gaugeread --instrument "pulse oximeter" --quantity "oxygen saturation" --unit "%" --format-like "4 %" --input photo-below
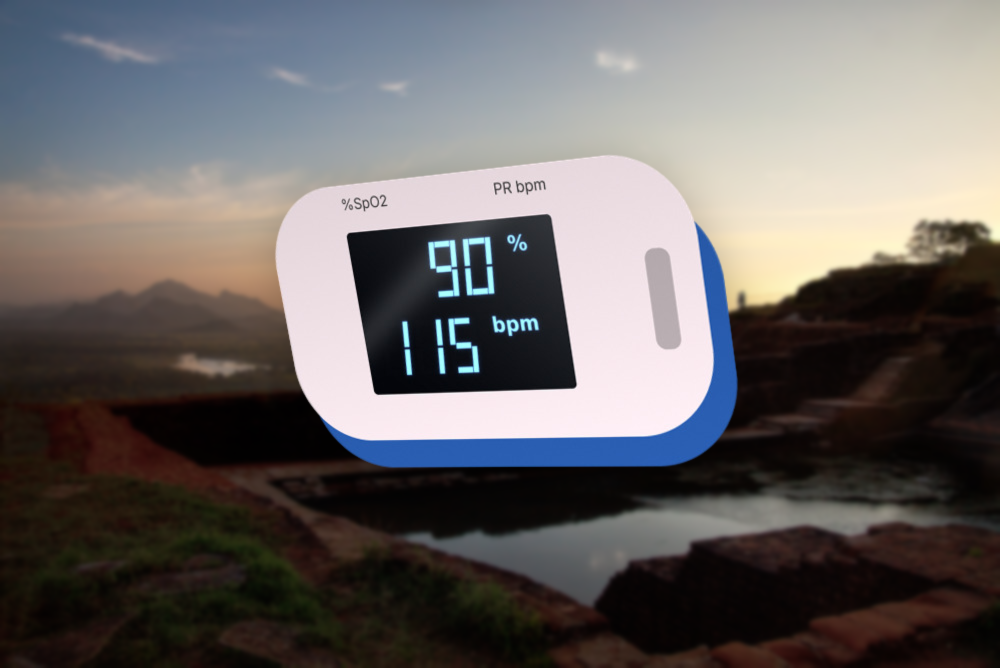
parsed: 90 %
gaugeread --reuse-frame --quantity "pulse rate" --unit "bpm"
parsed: 115 bpm
